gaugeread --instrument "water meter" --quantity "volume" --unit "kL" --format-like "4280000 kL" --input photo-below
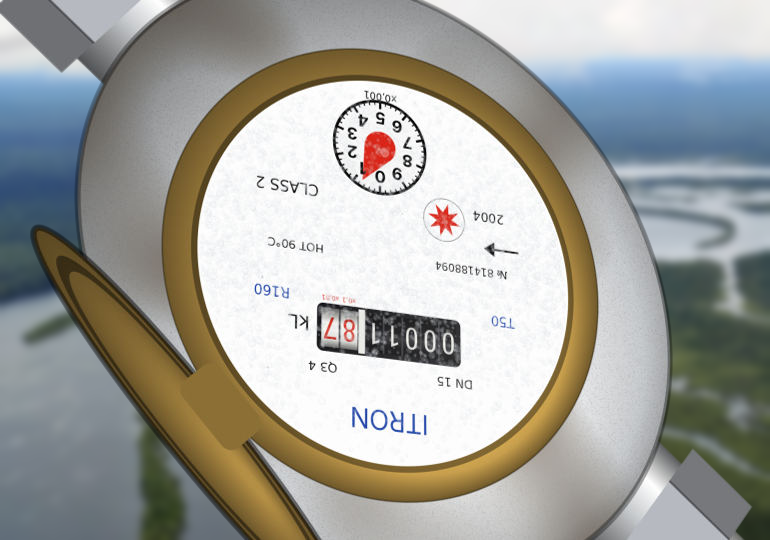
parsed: 11.870 kL
